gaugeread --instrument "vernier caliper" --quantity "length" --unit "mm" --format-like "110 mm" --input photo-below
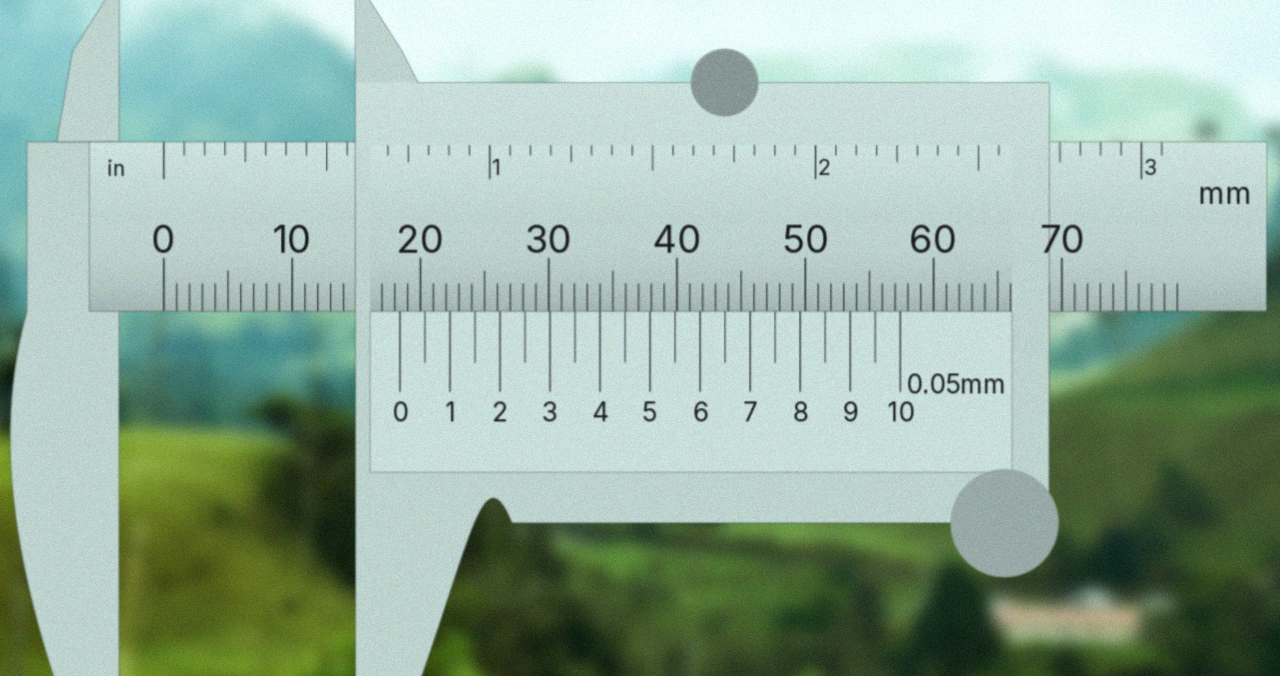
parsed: 18.4 mm
